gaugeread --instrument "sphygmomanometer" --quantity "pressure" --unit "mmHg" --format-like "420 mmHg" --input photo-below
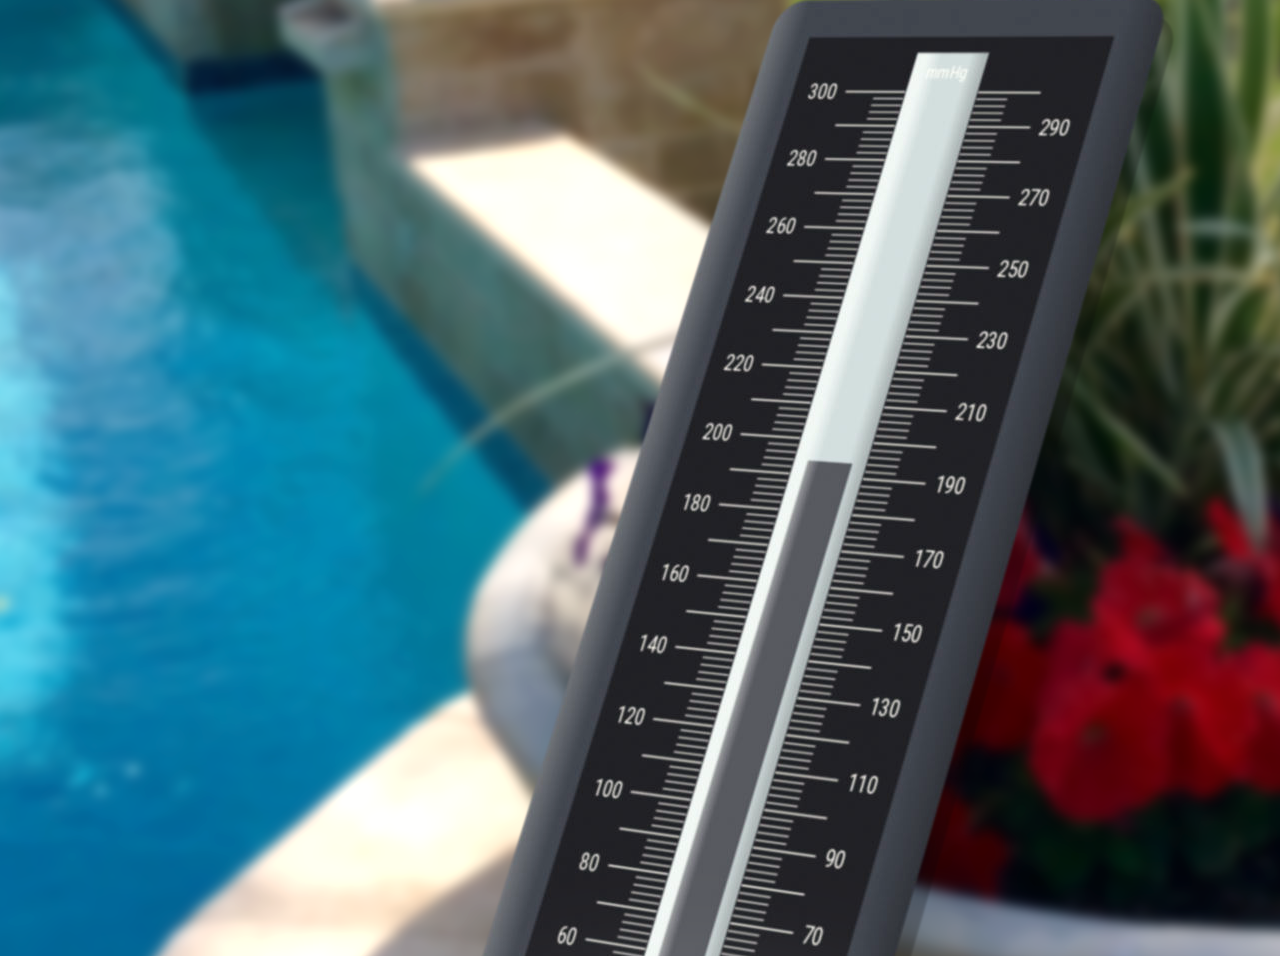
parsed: 194 mmHg
